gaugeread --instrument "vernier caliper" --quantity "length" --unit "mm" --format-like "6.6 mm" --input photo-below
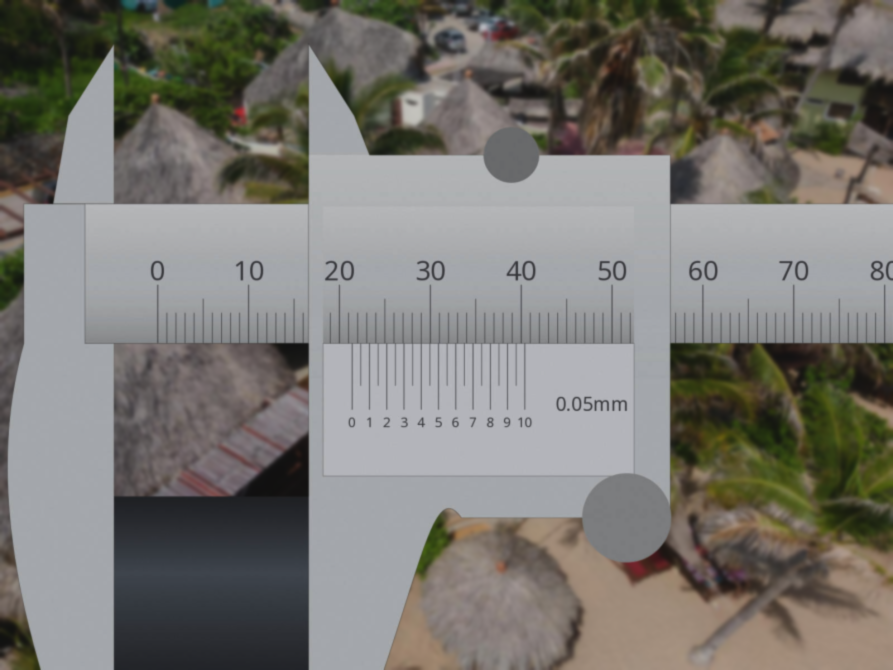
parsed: 21.4 mm
